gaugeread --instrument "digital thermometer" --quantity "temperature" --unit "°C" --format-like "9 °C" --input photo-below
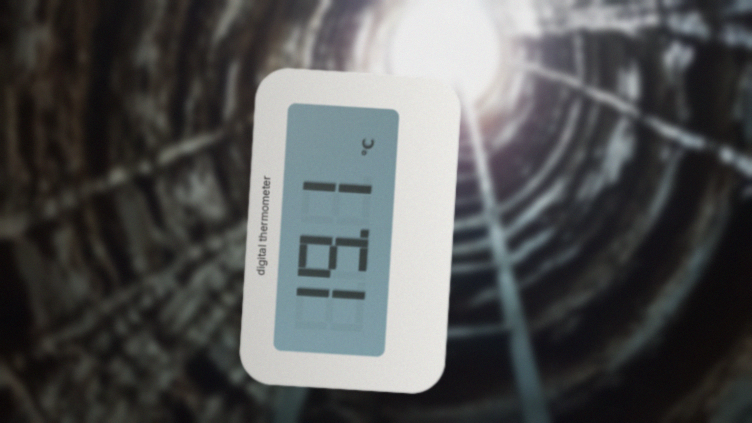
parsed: 19.1 °C
